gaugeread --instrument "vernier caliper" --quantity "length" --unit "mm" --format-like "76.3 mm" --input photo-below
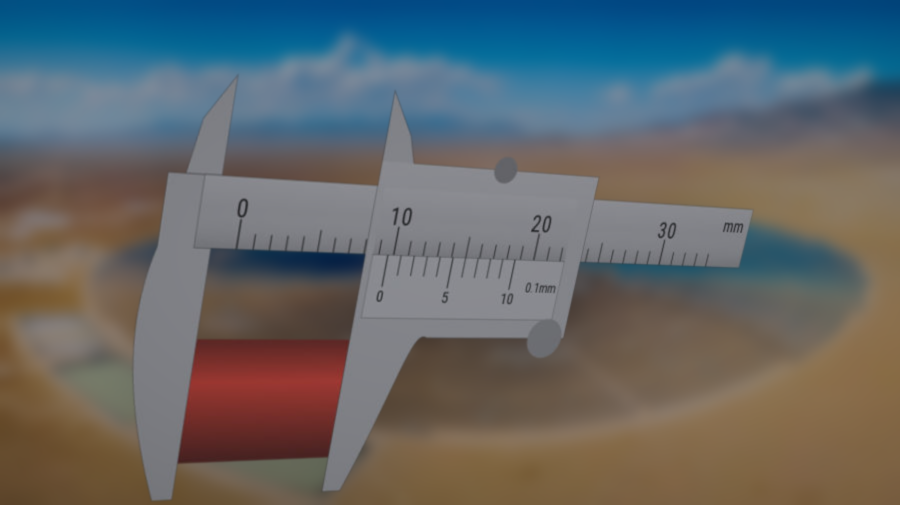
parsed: 9.6 mm
